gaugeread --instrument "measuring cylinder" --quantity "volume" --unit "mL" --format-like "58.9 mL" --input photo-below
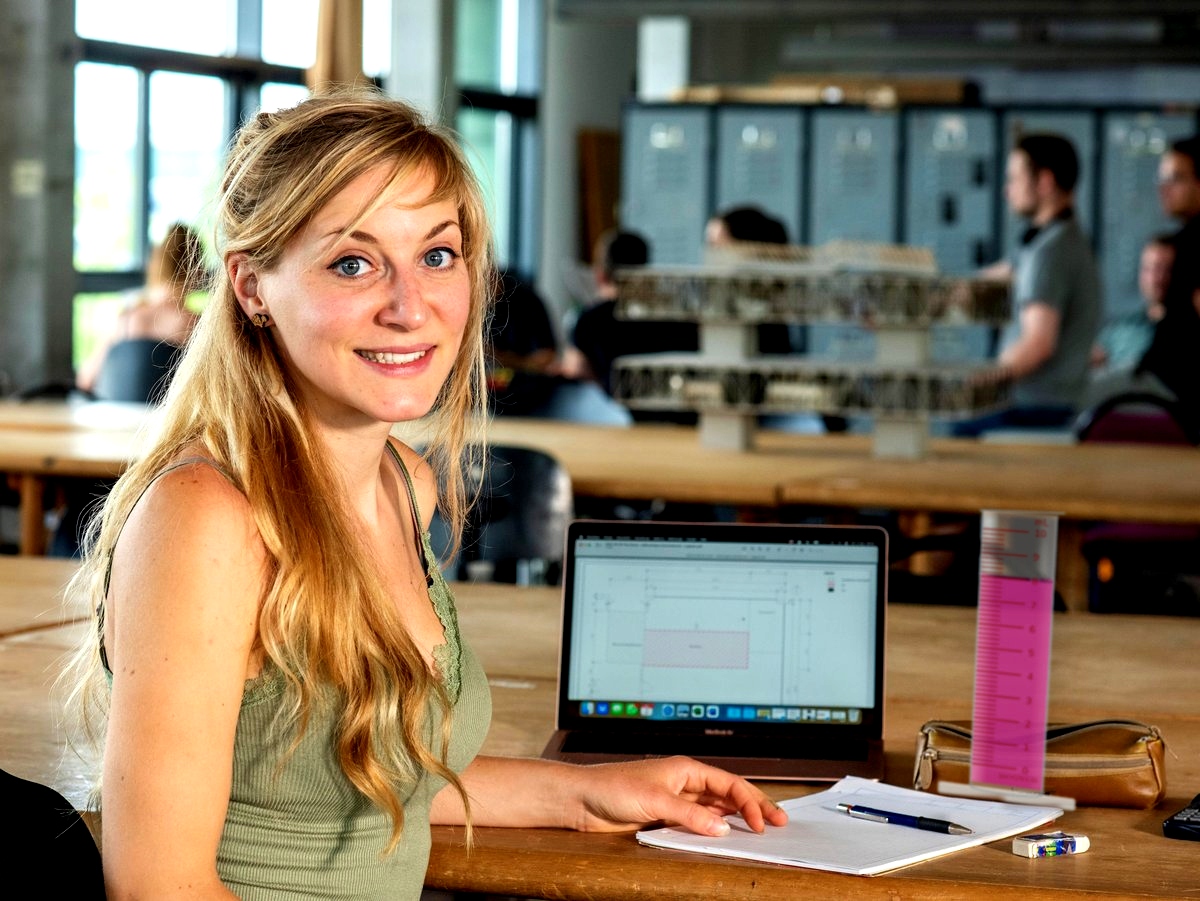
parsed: 8 mL
